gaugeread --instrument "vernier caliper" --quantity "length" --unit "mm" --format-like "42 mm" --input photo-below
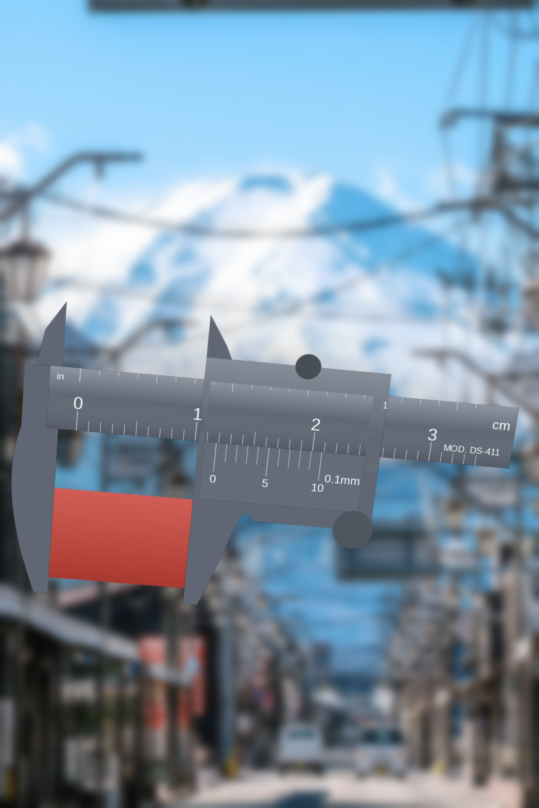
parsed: 11.8 mm
